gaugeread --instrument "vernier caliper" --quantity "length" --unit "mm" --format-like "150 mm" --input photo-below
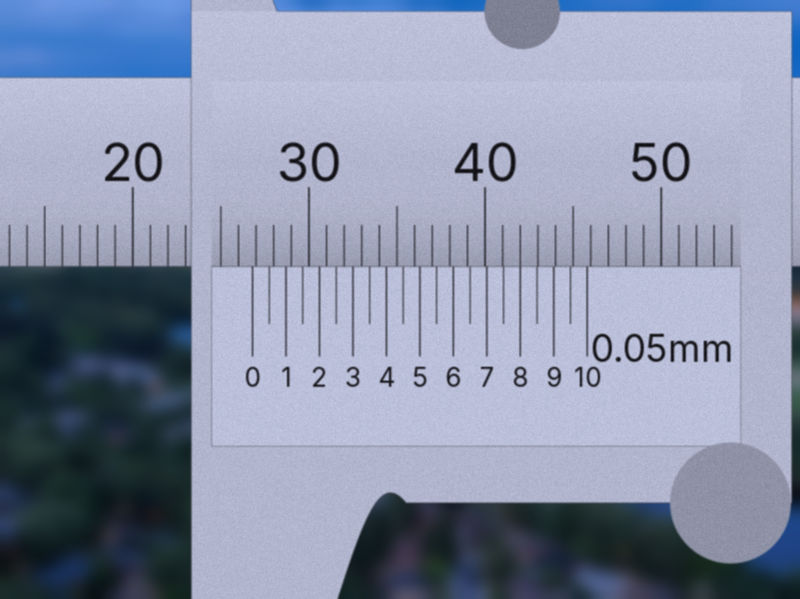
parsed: 26.8 mm
